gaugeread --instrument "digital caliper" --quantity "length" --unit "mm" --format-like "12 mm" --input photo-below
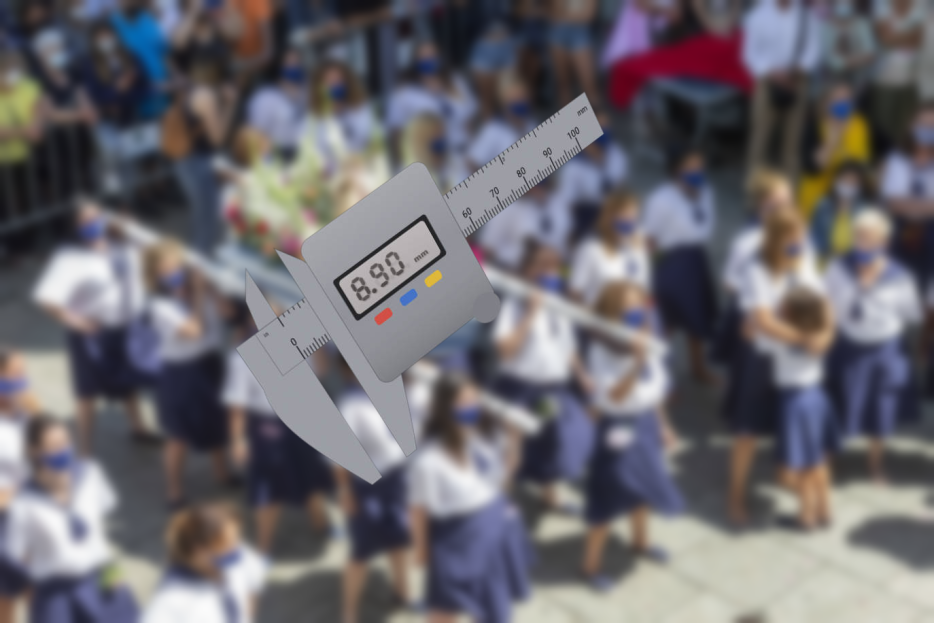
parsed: 8.90 mm
